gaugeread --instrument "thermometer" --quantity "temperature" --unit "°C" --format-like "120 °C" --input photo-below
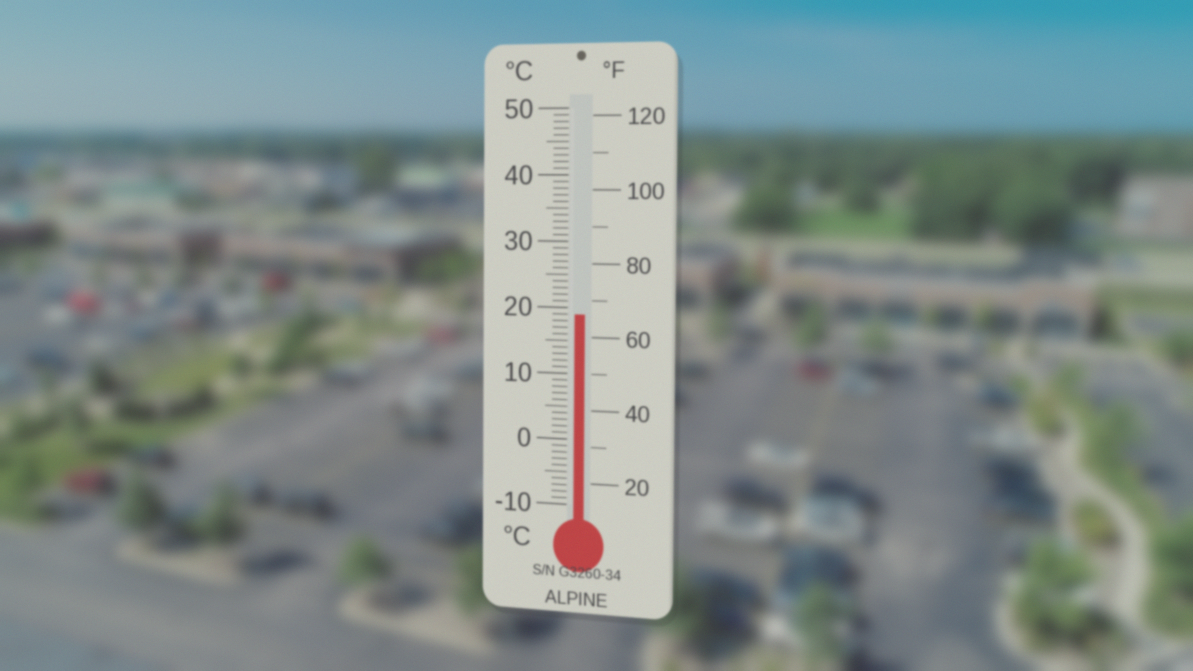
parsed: 19 °C
